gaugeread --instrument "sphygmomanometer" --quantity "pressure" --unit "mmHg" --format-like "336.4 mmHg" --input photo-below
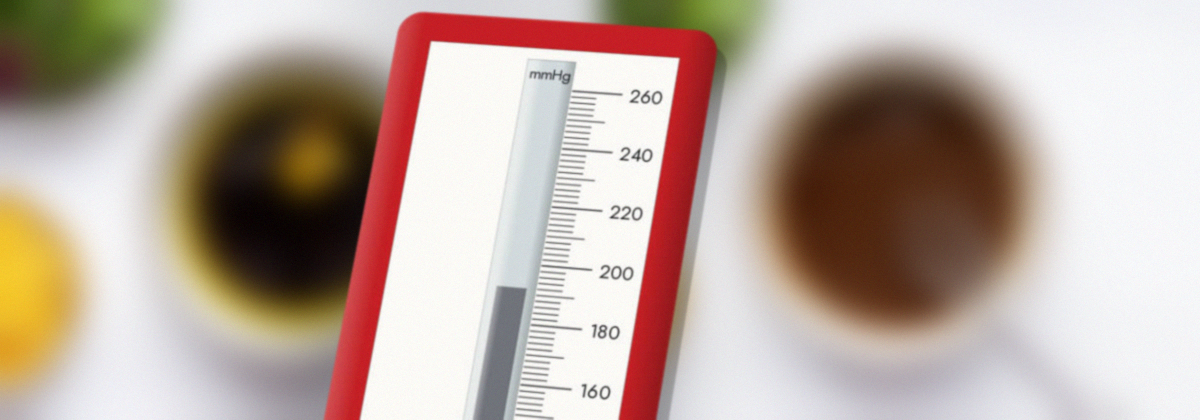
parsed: 192 mmHg
